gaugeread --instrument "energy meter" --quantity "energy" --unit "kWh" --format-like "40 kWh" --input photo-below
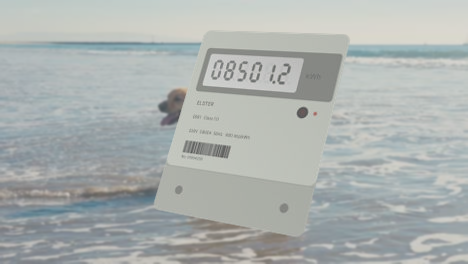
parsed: 8501.2 kWh
